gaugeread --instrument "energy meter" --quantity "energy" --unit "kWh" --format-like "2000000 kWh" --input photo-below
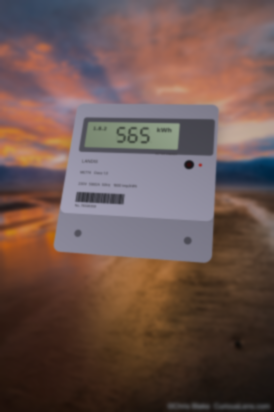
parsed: 565 kWh
